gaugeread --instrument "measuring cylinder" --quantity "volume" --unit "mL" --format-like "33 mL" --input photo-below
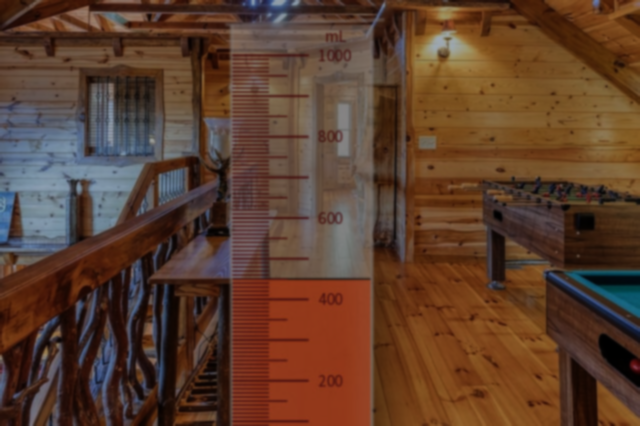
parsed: 450 mL
